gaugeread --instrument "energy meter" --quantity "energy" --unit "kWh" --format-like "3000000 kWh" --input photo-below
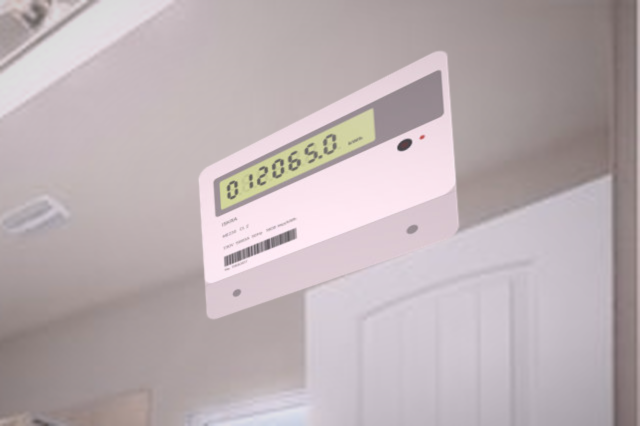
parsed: 12065.0 kWh
